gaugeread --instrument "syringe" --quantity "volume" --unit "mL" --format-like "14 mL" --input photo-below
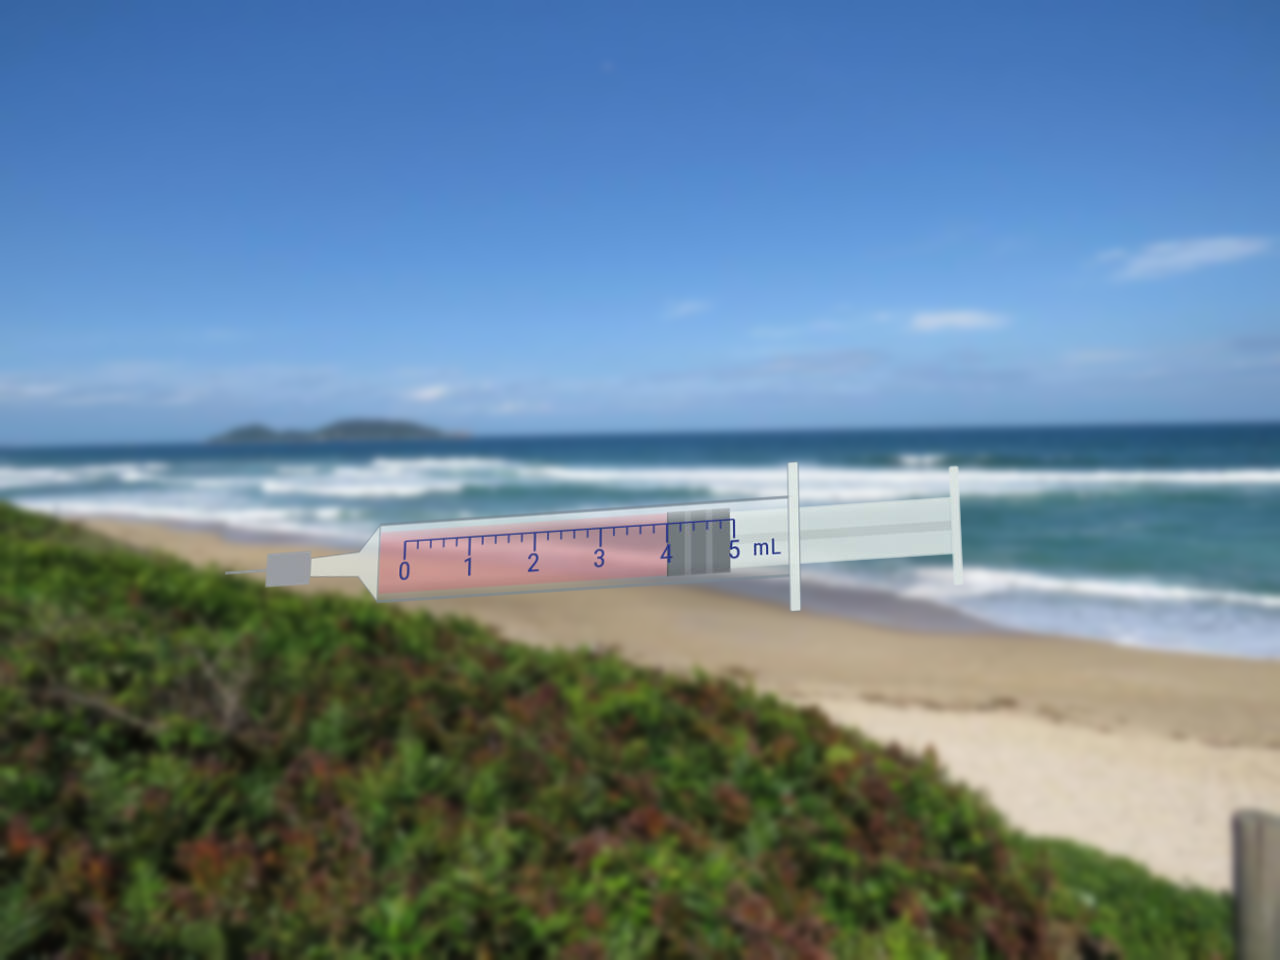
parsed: 4 mL
